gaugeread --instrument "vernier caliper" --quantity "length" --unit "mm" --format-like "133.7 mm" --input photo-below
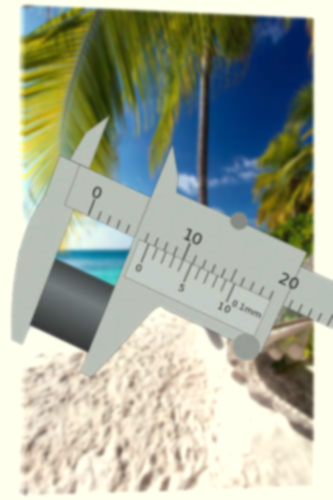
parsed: 6.4 mm
